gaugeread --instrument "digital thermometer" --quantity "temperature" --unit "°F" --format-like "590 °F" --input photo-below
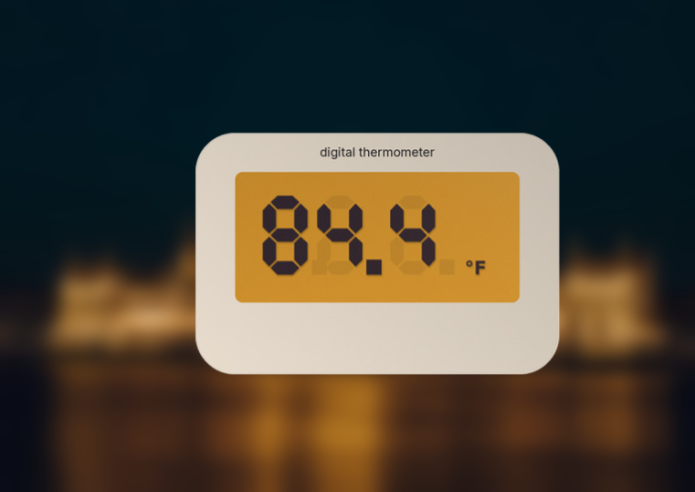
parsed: 84.4 °F
